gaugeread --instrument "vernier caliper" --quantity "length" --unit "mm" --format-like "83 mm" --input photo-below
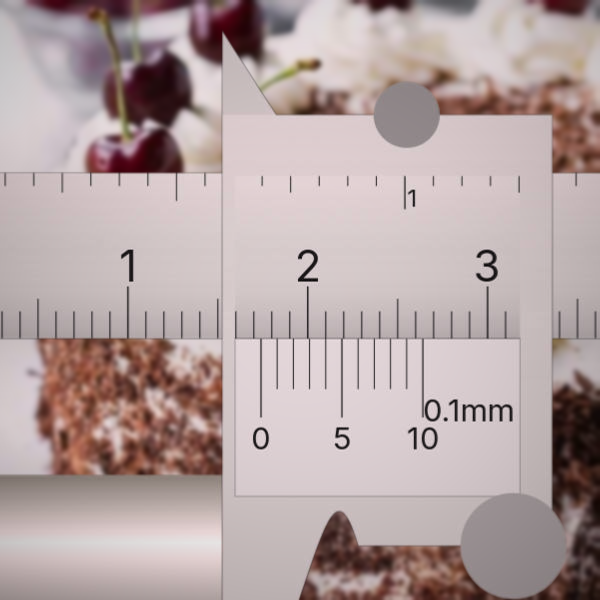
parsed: 17.4 mm
